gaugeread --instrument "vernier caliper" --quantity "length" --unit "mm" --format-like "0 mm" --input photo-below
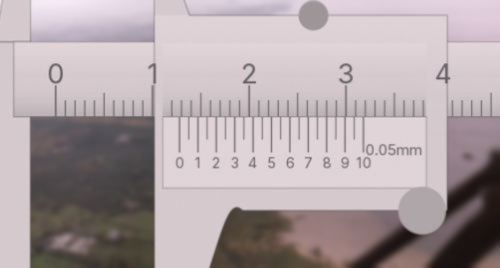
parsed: 12.8 mm
